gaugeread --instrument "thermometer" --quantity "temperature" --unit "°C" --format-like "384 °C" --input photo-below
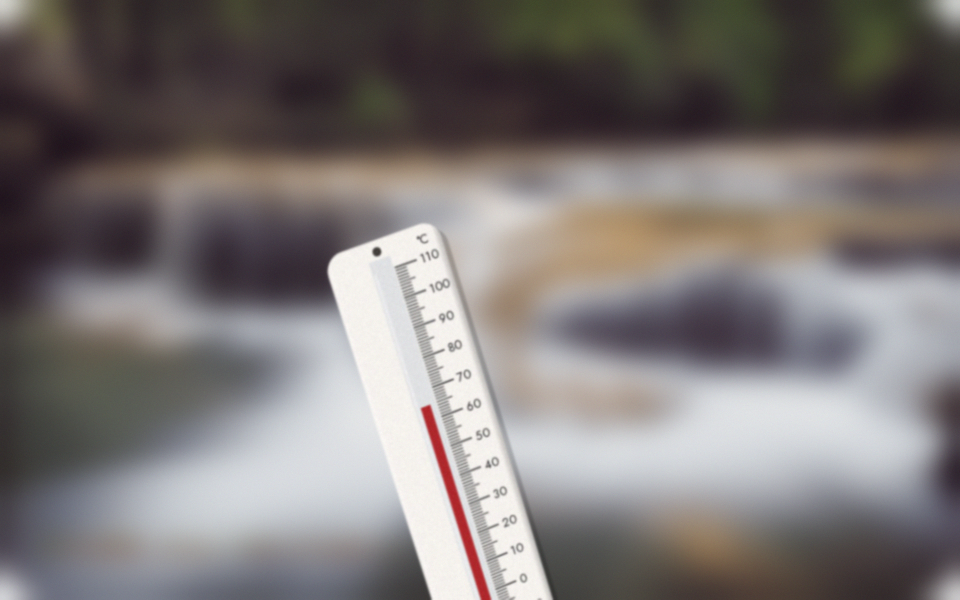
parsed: 65 °C
